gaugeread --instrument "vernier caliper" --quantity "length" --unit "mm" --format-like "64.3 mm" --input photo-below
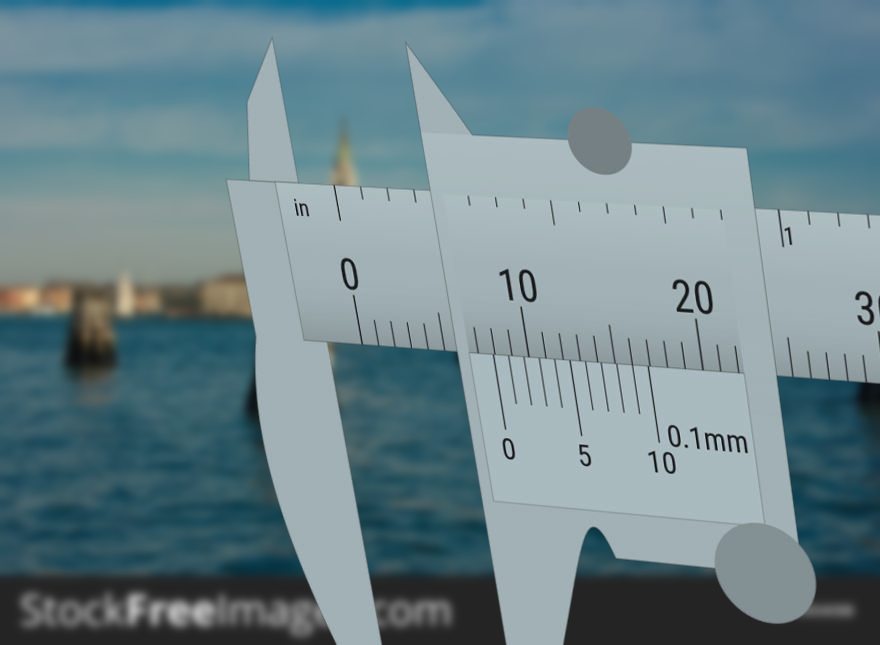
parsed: 7.9 mm
